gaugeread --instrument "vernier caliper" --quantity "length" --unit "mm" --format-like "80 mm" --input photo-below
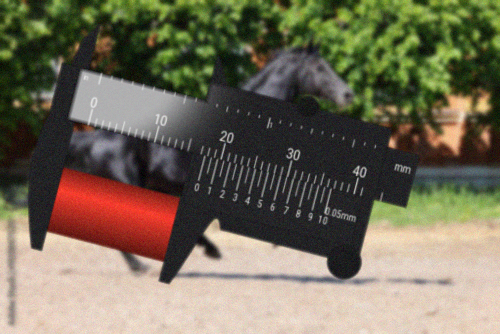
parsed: 17.6 mm
